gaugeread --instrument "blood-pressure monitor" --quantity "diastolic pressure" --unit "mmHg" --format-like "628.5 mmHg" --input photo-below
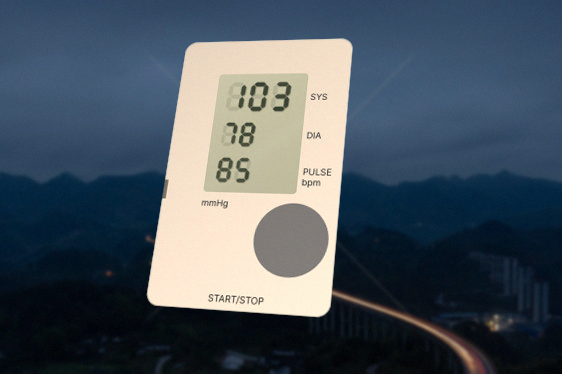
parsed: 78 mmHg
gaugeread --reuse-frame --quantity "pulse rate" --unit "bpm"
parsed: 85 bpm
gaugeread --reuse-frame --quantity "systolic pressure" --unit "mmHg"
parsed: 103 mmHg
